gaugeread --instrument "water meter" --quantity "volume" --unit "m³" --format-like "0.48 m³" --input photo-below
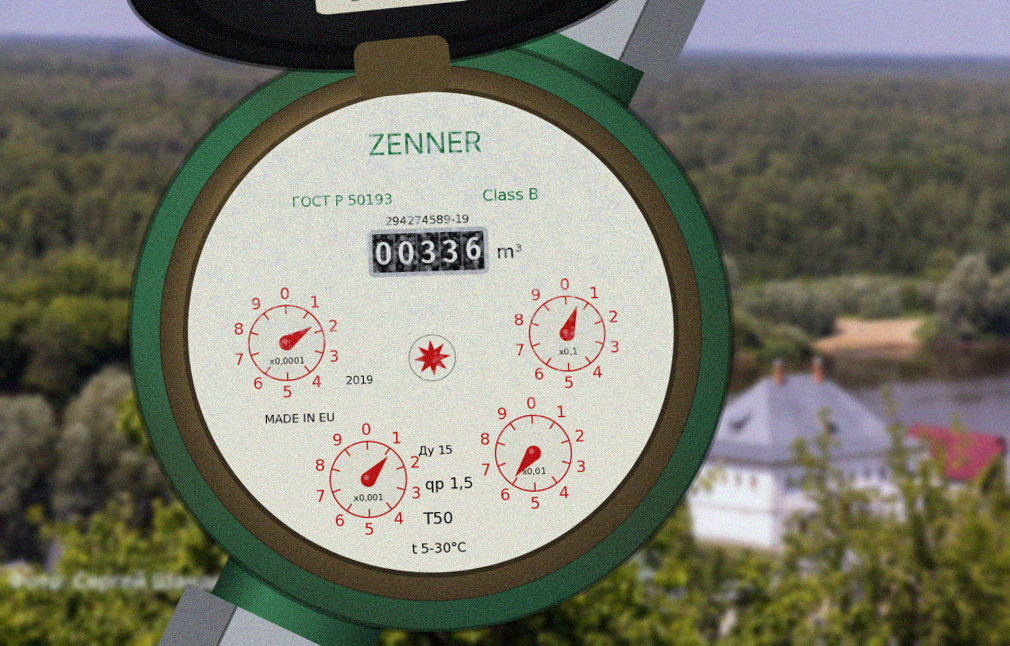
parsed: 336.0611 m³
